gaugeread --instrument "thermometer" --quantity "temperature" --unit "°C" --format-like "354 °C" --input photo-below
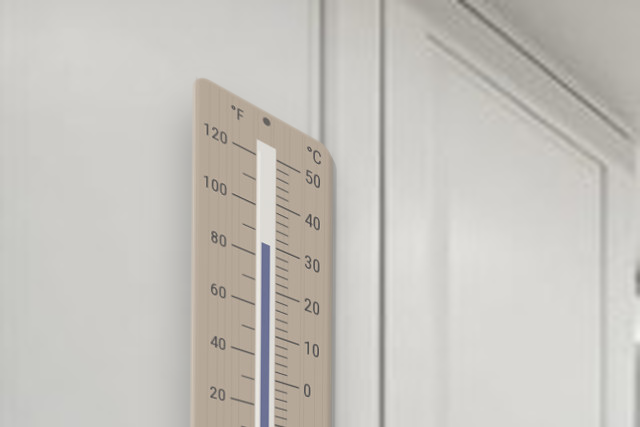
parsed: 30 °C
